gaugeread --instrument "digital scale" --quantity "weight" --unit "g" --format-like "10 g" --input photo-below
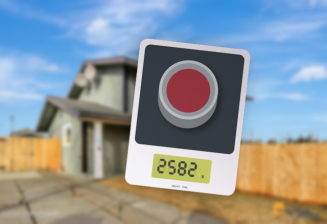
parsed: 2582 g
